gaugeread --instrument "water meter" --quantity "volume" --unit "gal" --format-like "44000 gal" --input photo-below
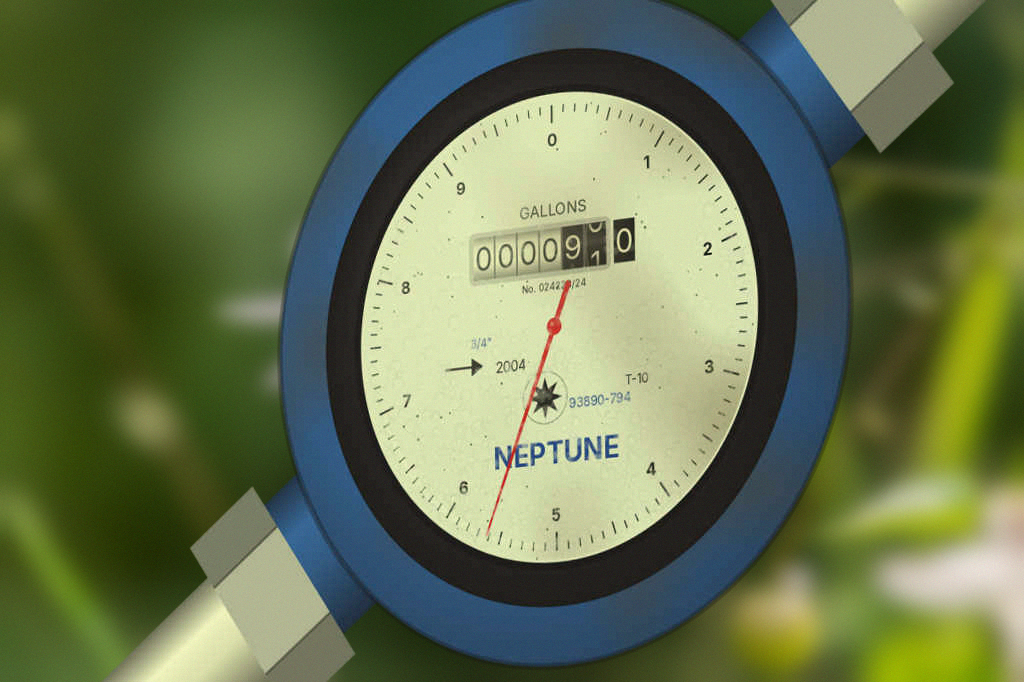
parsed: 905.6 gal
